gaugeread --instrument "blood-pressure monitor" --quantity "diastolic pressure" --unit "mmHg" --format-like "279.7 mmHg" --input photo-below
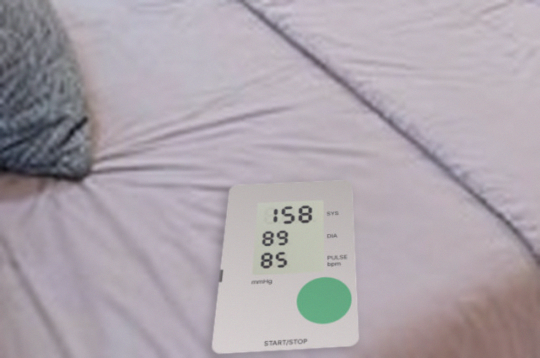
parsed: 89 mmHg
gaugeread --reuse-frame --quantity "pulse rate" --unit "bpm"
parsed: 85 bpm
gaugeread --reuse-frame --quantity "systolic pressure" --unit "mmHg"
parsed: 158 mmHg
